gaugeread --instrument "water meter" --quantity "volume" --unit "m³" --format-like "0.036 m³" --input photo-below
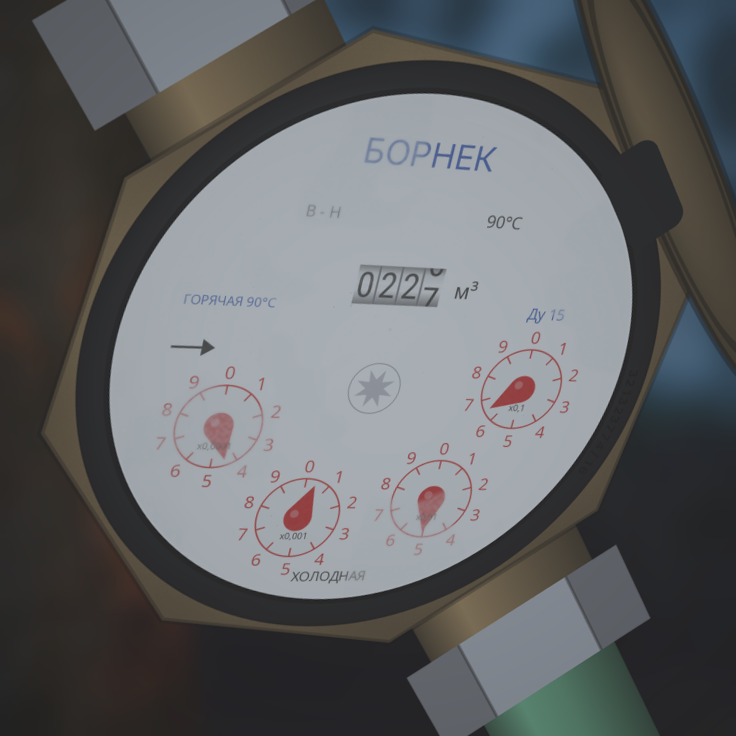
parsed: 226.6504 m³
